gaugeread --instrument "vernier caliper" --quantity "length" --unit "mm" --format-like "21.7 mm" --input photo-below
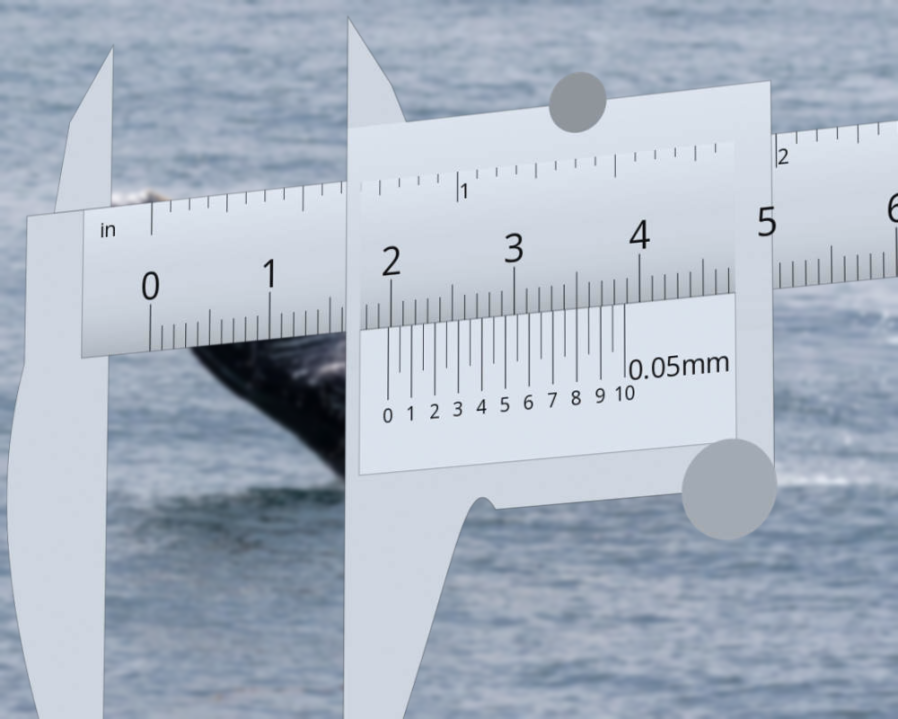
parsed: 19.8 mm
